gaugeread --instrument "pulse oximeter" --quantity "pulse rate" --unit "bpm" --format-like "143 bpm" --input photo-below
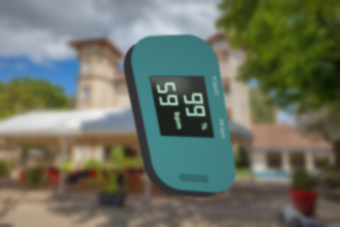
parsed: 59 bpm
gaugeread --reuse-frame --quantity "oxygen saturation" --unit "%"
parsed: 99 %
